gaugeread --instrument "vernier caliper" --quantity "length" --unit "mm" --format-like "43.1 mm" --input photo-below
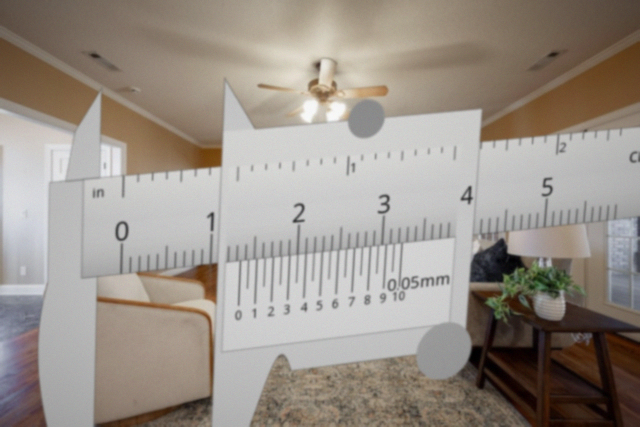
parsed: 13.4 mm
